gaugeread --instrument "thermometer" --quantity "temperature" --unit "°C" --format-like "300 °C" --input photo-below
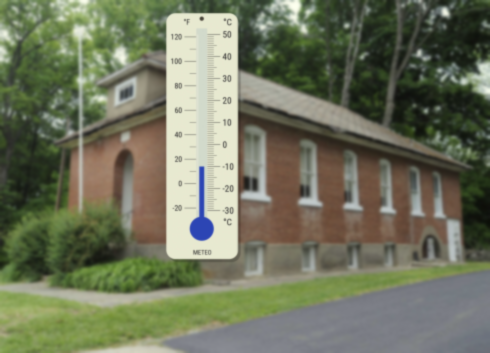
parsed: -10 °C
